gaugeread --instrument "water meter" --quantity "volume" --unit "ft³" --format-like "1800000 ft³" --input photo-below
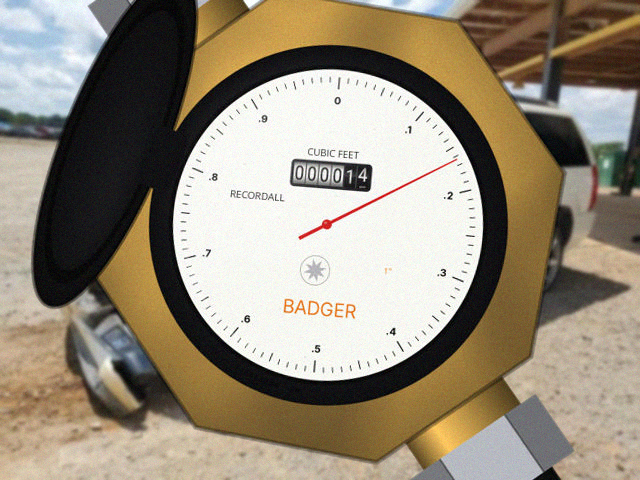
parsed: 14.16 ft³
